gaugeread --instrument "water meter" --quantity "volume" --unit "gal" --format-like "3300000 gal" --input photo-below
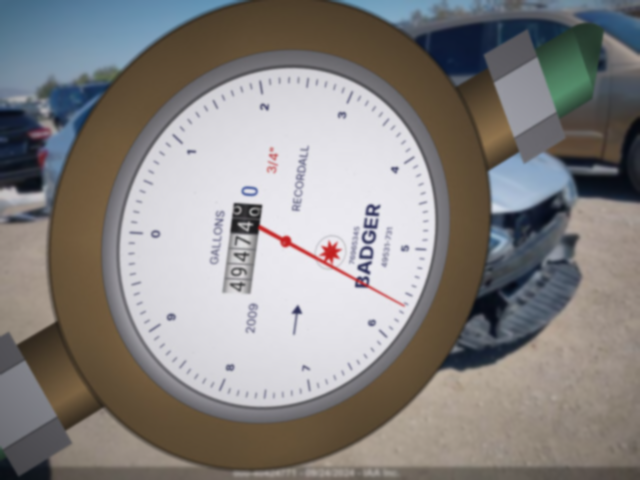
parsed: 4947485.6 gal
